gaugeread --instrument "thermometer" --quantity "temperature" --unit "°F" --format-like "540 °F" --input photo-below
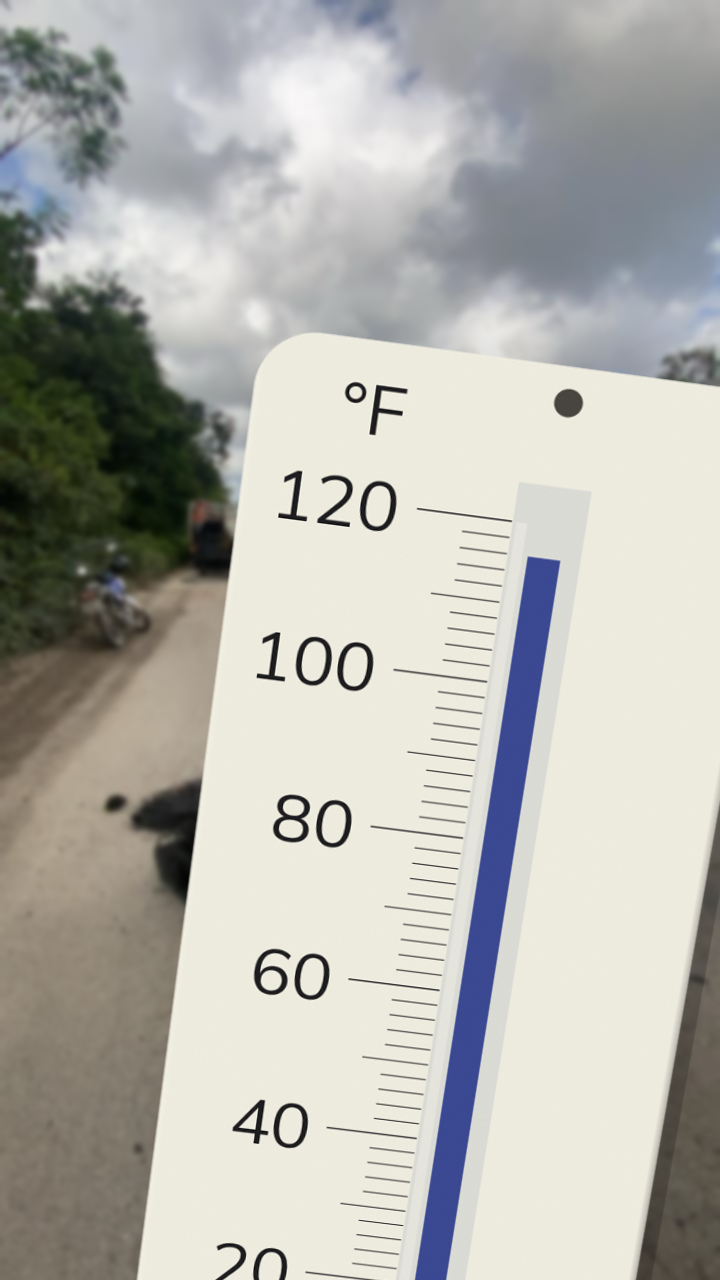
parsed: 116 °F
